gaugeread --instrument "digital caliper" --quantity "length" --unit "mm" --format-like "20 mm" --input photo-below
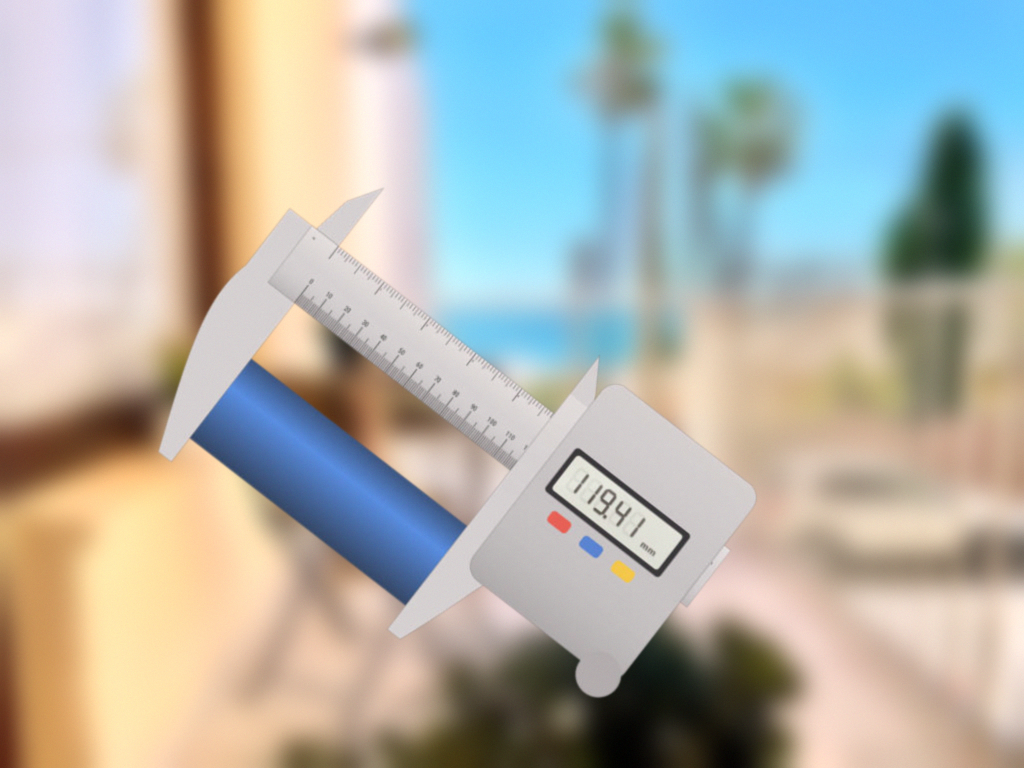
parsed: 119.41 mm
